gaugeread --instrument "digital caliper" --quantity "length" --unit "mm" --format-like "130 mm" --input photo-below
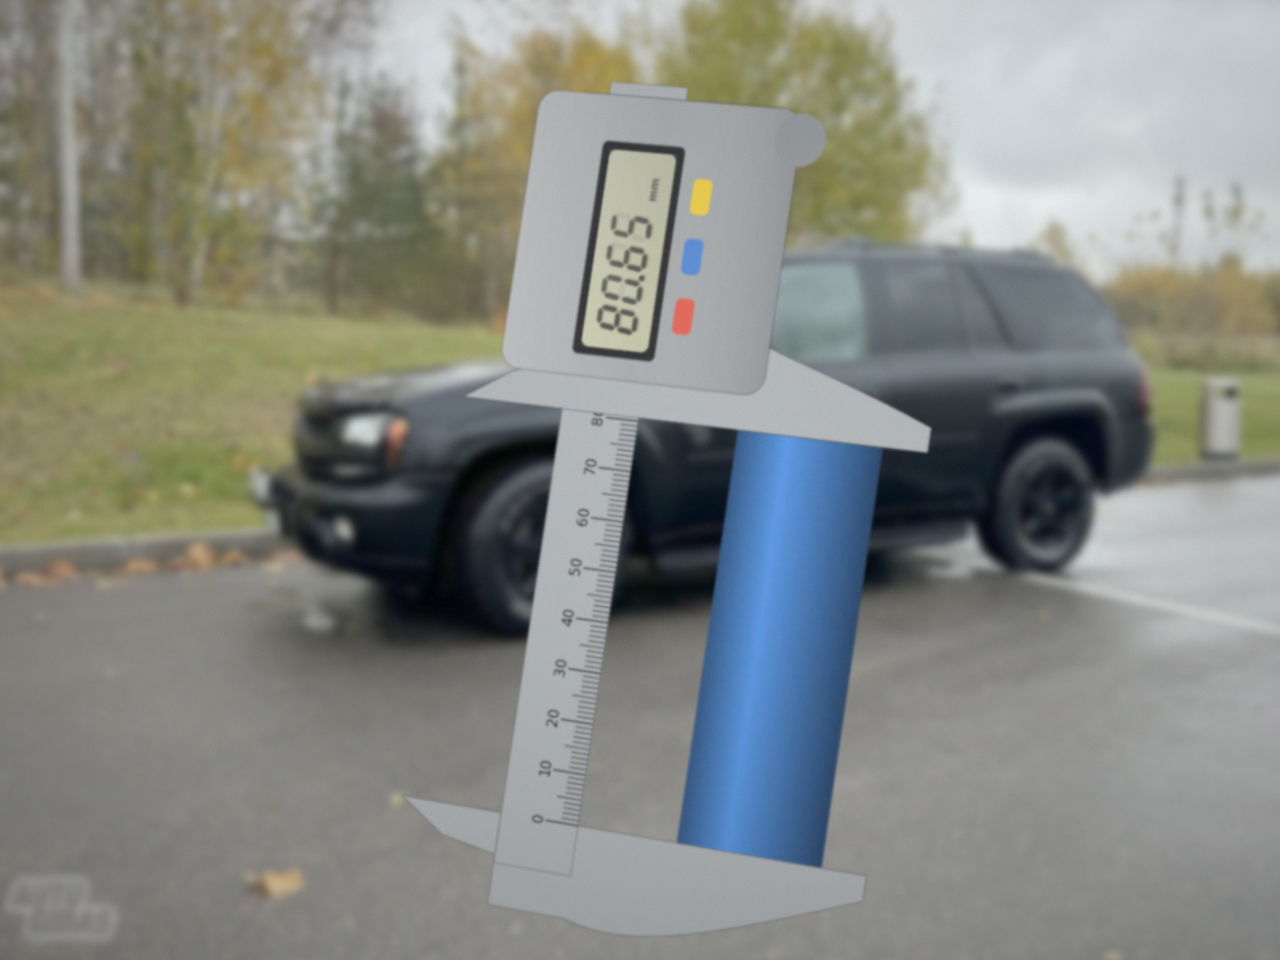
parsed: 80.65 mm
